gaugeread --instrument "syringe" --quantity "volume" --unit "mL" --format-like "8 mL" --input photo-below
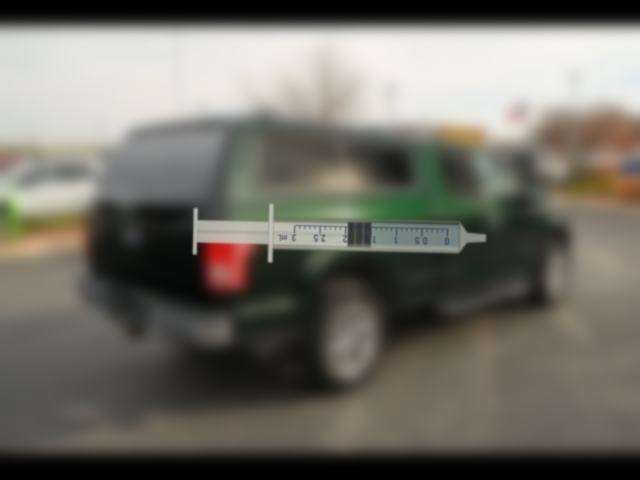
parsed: 1.5 mL
